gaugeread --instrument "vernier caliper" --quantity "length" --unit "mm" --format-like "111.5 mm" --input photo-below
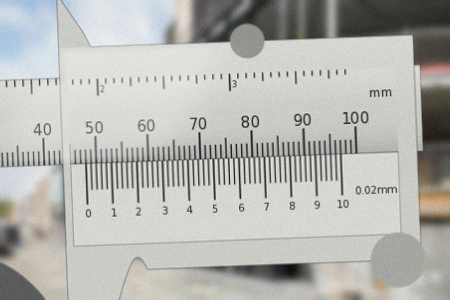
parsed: 48.0 mm
